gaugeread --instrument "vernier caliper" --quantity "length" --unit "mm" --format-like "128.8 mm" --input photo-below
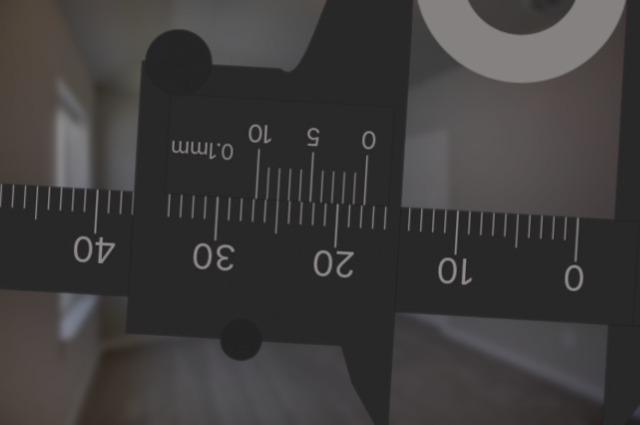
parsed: 17.8 mm
